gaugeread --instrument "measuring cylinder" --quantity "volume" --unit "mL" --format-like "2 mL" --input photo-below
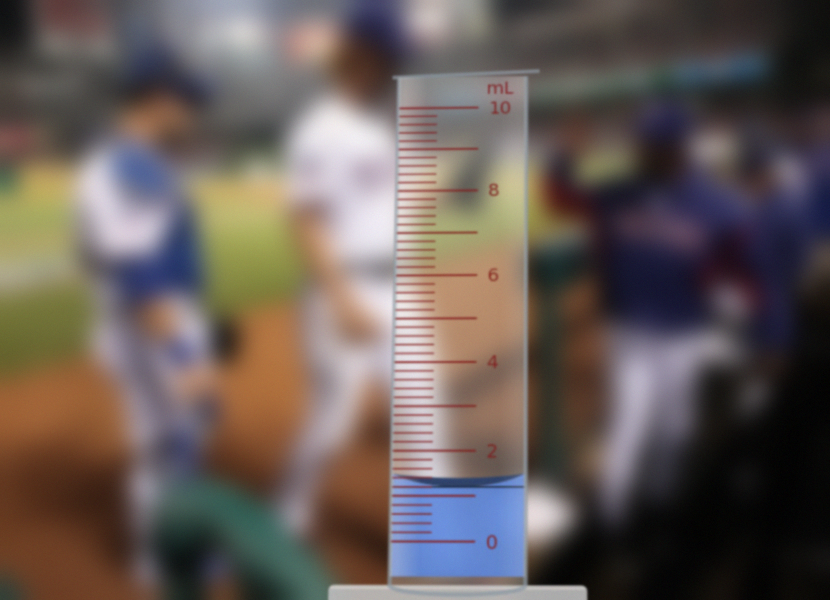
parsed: 1.2 mL
